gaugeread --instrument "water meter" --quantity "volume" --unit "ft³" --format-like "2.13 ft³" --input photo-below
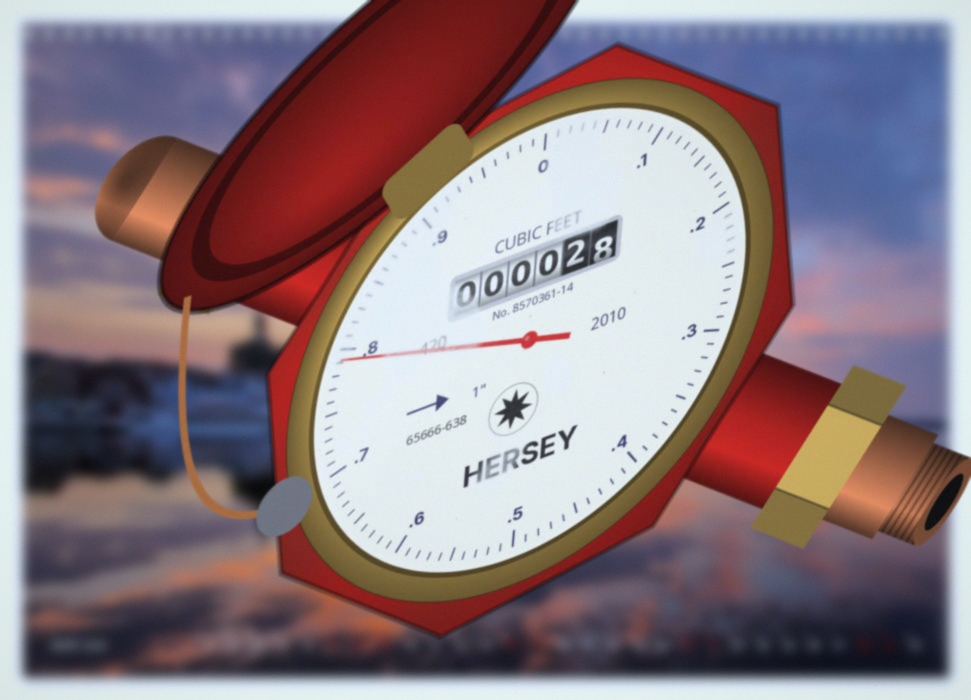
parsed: 27.79 ft³
